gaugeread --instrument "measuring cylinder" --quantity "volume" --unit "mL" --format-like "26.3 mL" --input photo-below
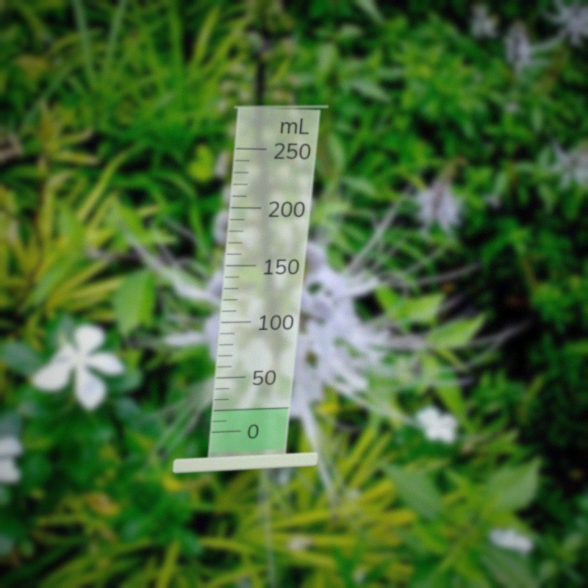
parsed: 20 mL
